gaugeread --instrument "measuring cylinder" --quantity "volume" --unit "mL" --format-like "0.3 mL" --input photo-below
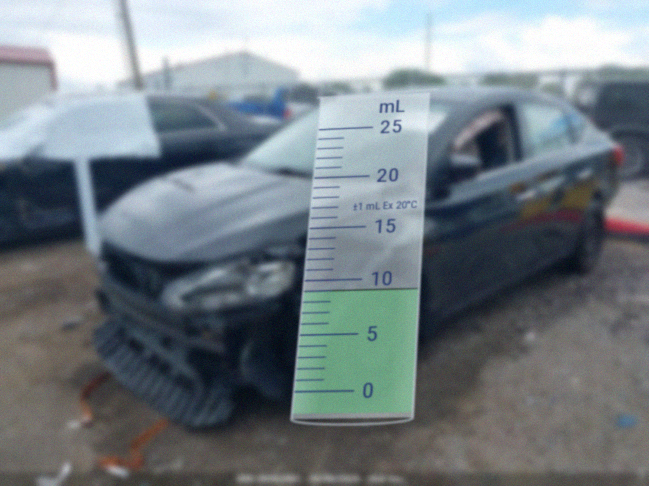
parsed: 9 mL
